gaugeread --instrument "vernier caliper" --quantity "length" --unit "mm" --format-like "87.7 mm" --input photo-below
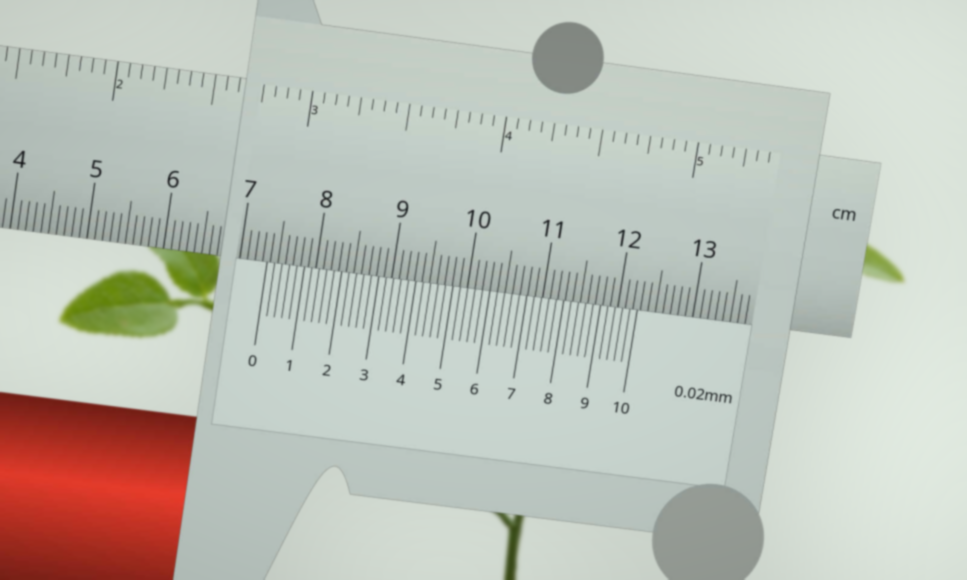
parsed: 73.6 mm
